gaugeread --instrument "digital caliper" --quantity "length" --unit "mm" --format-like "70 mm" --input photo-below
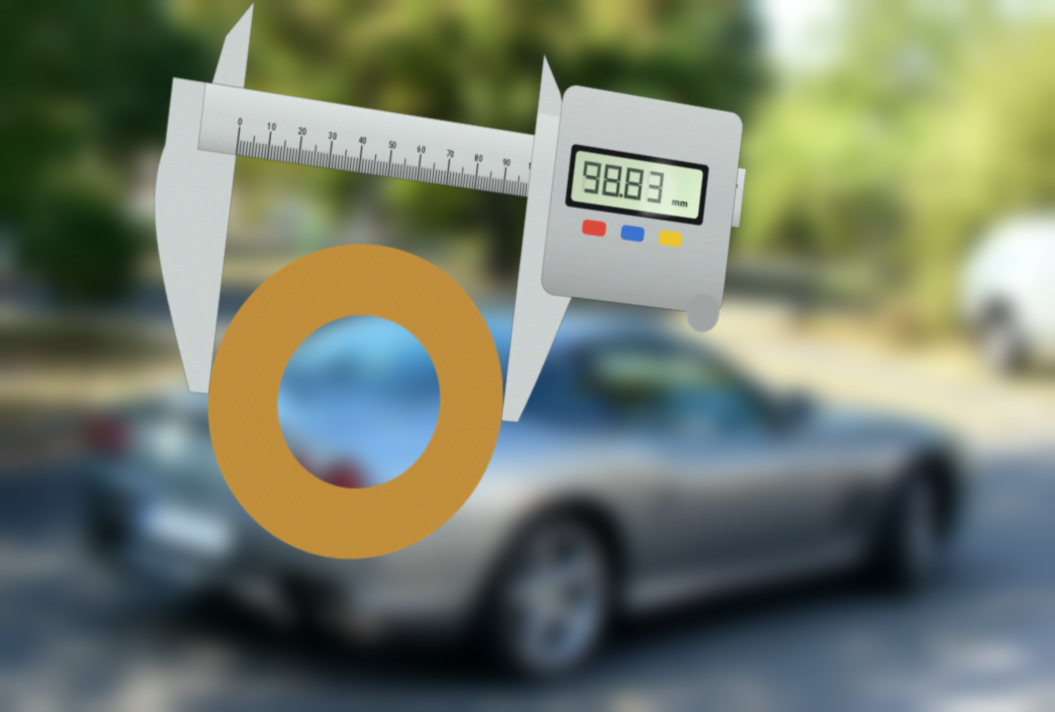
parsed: 98.83 mm
